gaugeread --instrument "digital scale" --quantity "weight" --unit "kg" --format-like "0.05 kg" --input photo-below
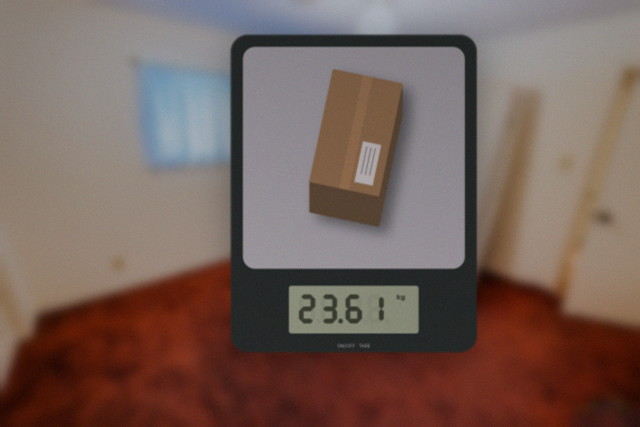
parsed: 23.61 kg
